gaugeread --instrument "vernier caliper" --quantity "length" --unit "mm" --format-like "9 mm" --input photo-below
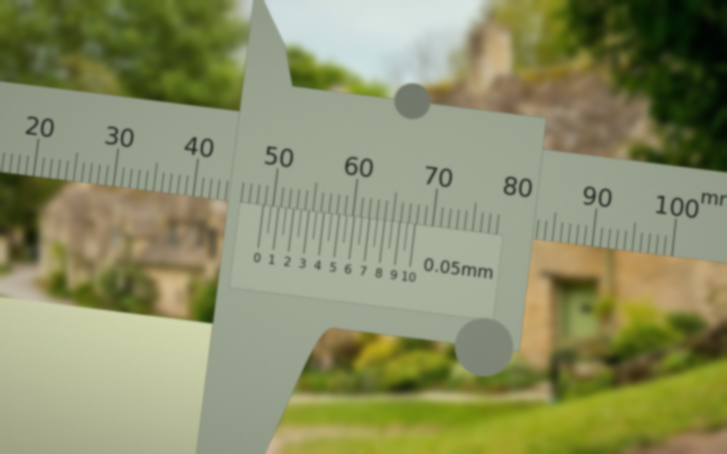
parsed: 48.8 mm
